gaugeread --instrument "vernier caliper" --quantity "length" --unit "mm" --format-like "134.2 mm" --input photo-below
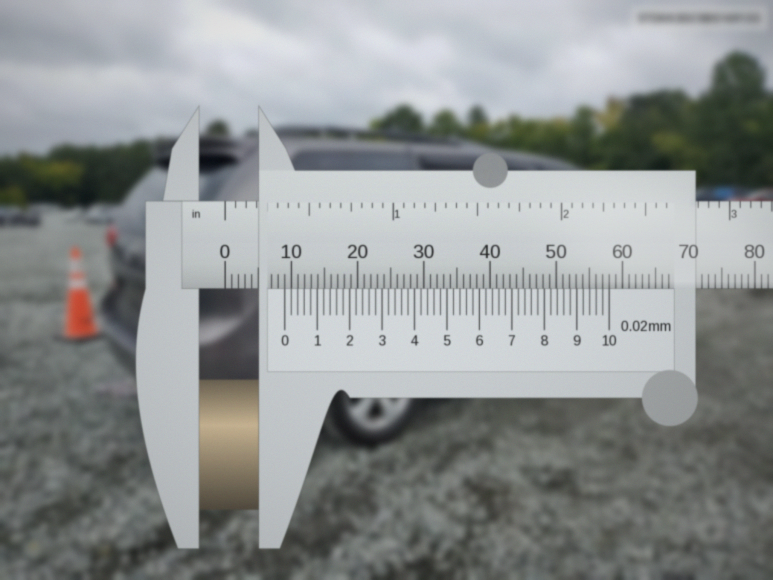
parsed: 9.0 mm
